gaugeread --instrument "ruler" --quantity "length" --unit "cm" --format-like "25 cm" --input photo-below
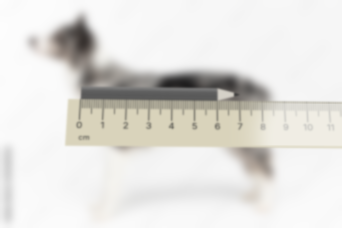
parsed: 7 cm
